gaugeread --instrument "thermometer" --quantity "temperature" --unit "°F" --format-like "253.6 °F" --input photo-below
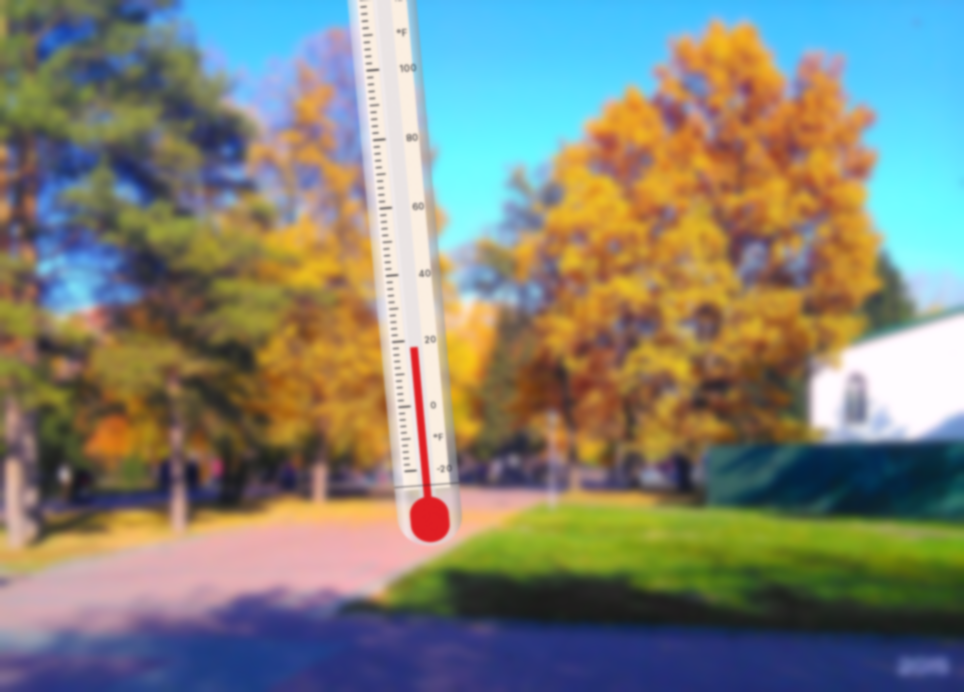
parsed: 18 °F
